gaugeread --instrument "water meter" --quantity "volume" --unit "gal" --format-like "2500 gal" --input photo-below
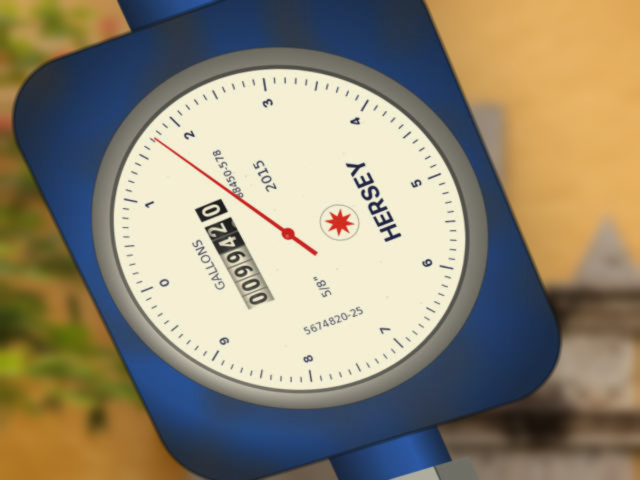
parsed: 99421.7 gal
